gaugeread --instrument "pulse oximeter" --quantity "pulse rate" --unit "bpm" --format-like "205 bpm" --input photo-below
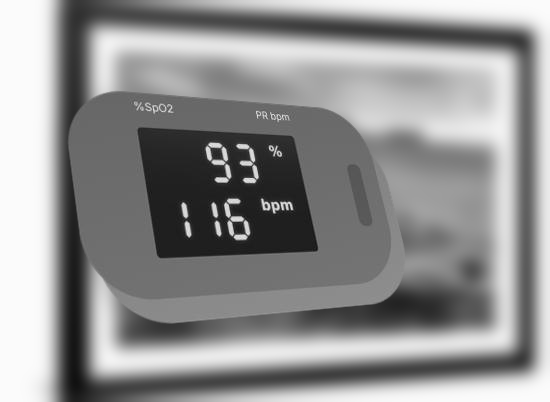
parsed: 116 bpm
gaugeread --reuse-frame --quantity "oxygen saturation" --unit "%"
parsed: 93 %
